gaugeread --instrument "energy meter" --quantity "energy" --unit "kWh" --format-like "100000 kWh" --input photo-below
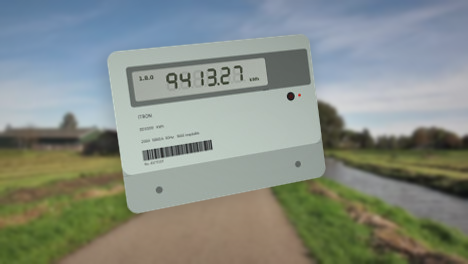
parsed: 9413.27 kWh
